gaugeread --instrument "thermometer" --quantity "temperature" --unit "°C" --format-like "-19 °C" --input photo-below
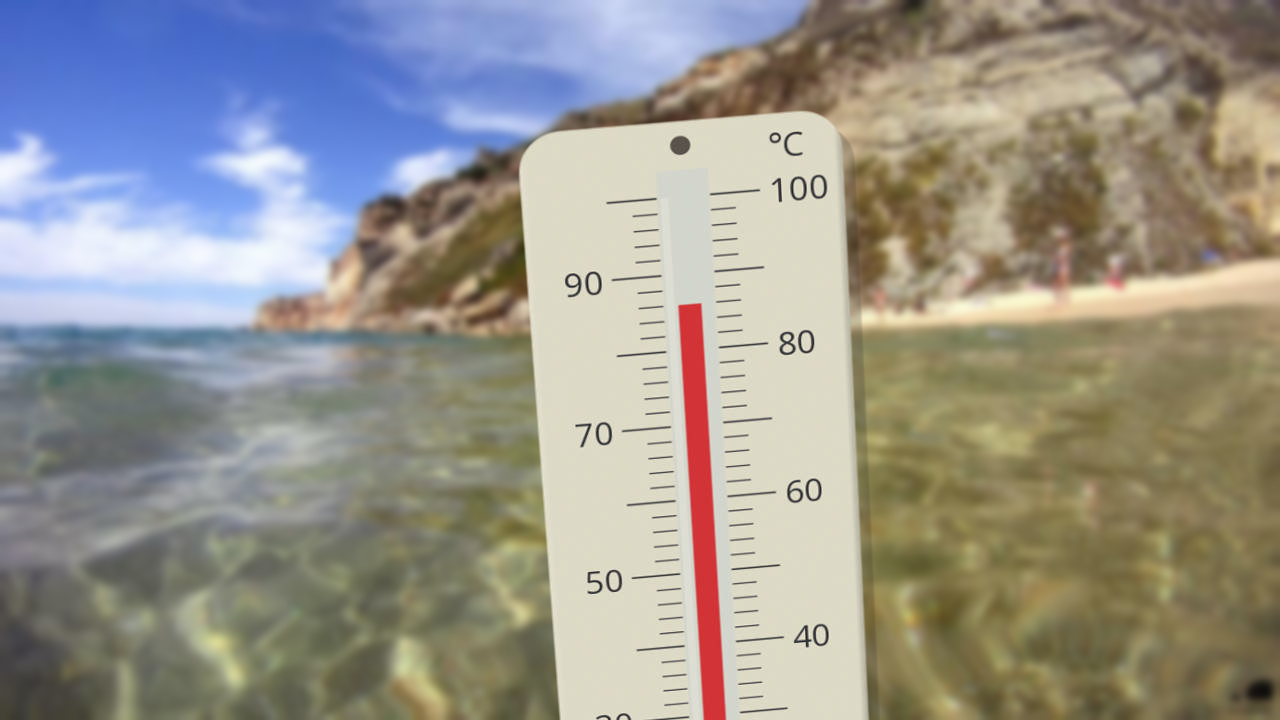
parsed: 86 °C
